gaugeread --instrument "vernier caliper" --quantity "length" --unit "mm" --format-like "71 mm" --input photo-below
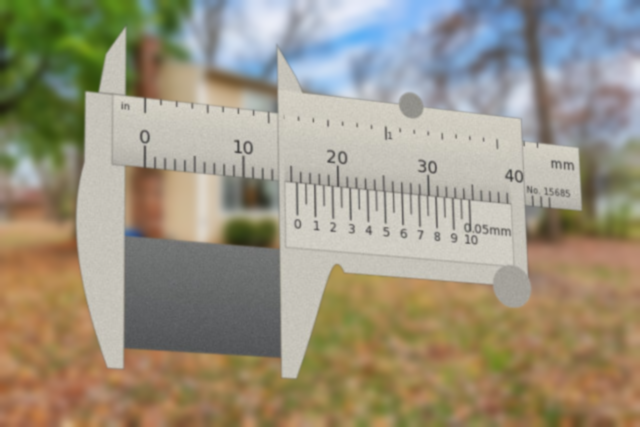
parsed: 15.6 mm
